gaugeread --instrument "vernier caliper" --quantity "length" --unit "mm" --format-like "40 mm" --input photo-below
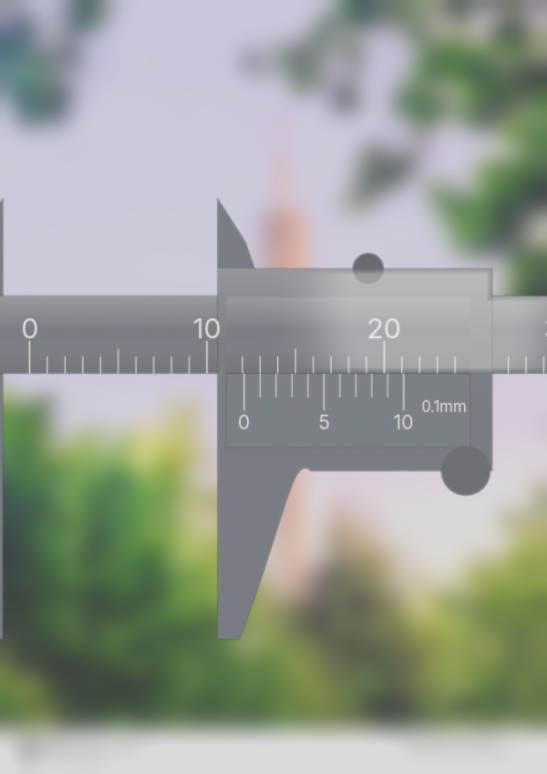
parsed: 12.1 mm
